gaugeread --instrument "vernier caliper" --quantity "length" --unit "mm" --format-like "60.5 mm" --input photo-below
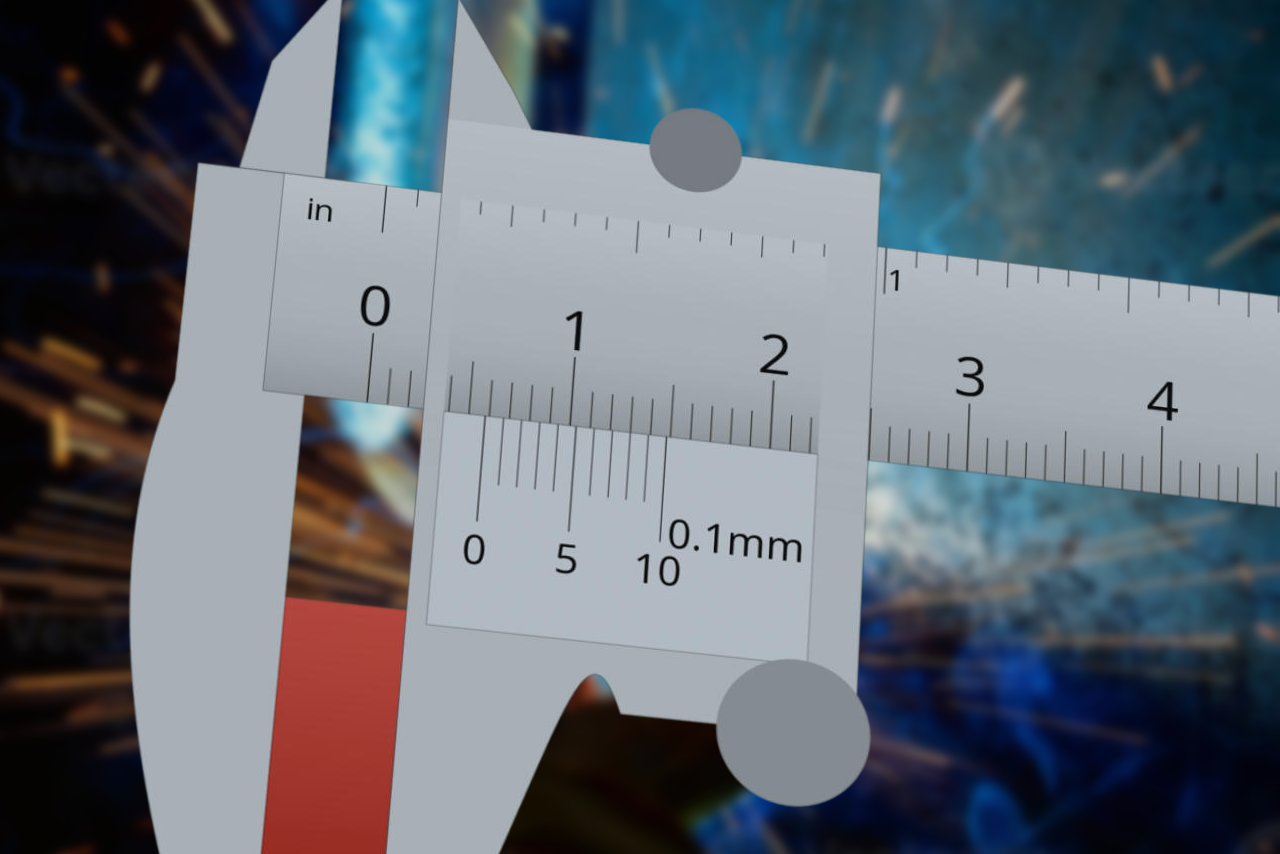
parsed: 5.8 mm
